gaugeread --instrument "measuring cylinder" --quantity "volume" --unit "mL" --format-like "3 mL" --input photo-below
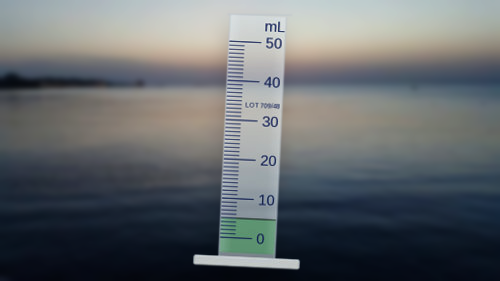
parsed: 5 mL
